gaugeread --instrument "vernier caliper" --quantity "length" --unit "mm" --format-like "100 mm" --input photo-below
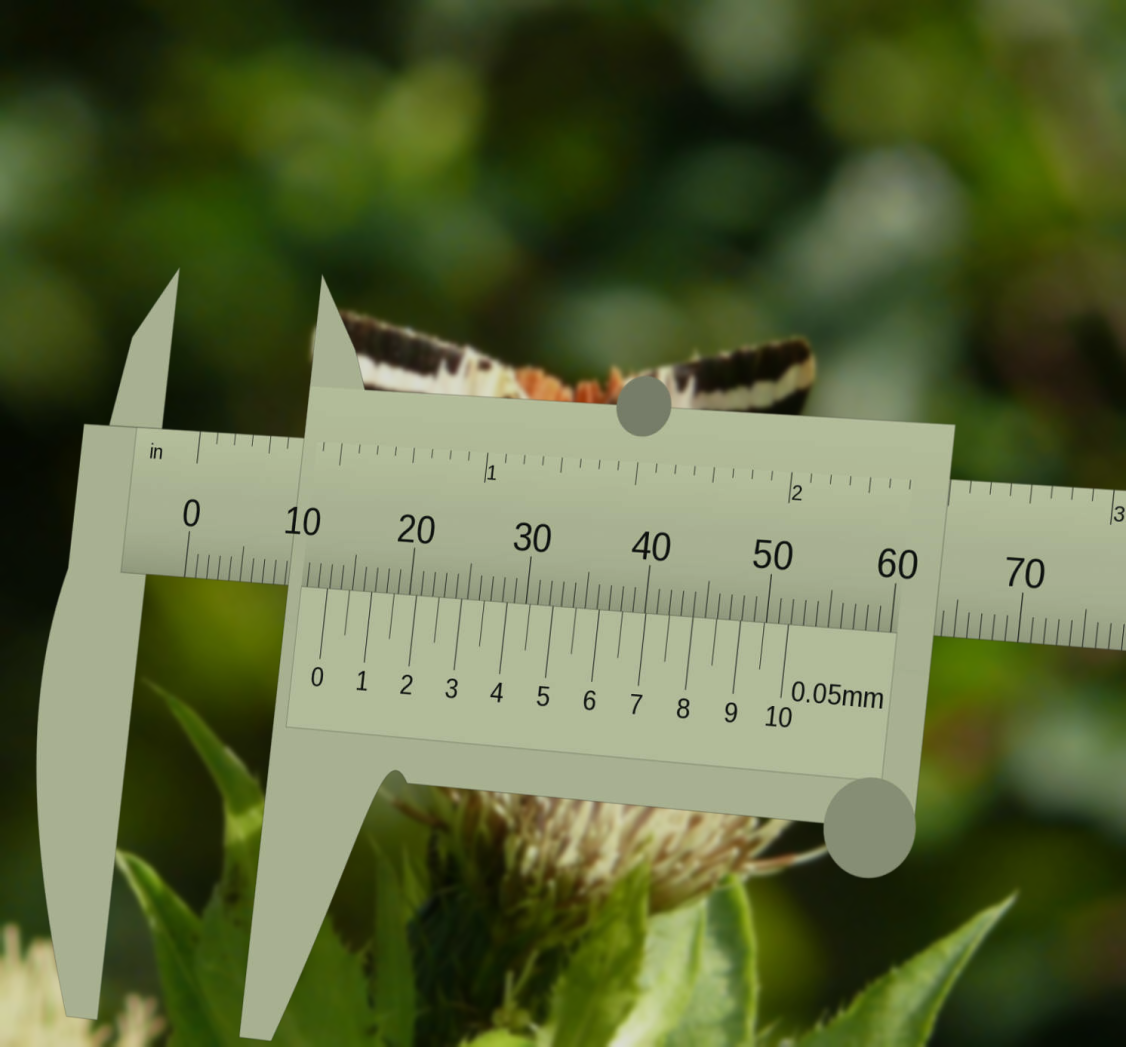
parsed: 12.8 mm
